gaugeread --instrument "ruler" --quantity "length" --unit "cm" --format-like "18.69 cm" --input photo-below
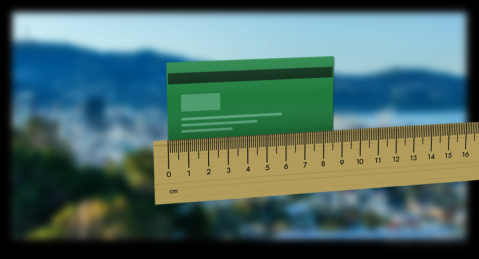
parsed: 8.5 cm
